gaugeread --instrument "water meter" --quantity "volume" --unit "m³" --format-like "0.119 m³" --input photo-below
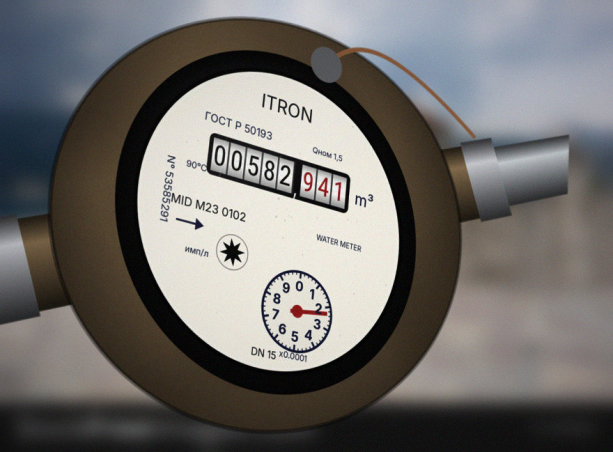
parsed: 582.9412 m³
